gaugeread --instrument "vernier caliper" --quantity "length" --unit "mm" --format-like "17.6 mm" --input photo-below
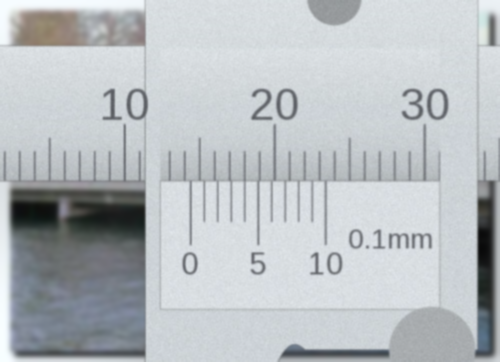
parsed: 14.4 mm
